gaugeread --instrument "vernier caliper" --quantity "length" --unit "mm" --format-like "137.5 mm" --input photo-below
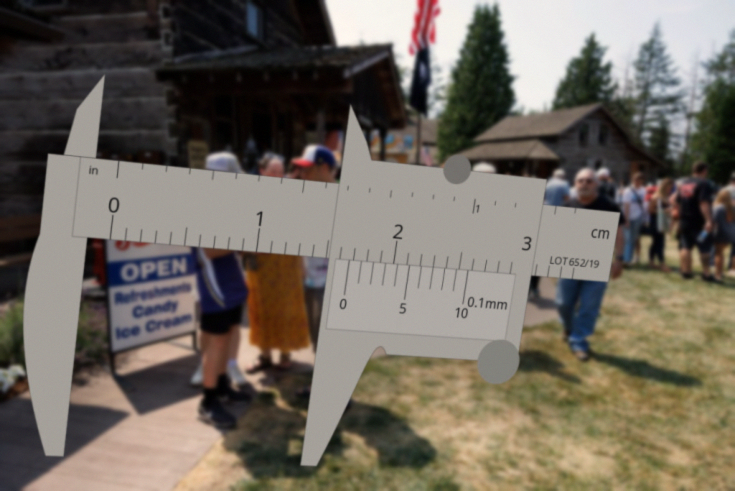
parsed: 16.7 mm
